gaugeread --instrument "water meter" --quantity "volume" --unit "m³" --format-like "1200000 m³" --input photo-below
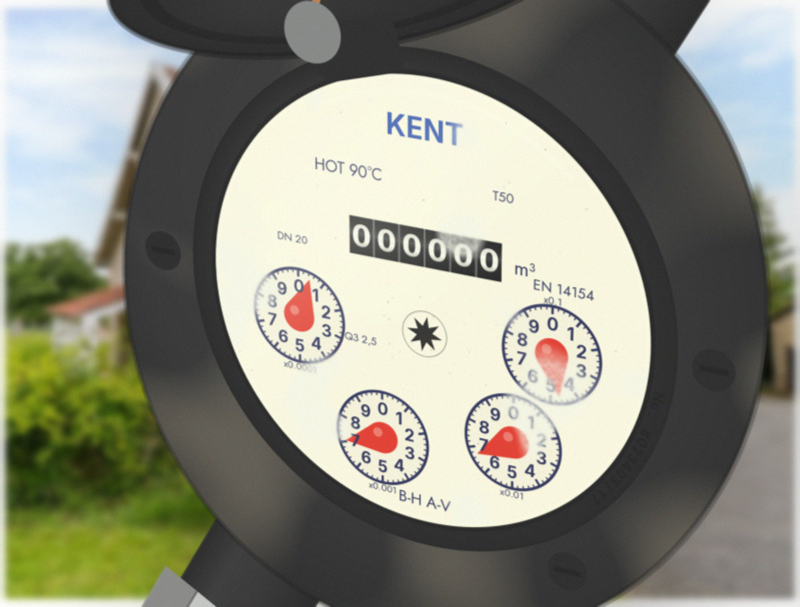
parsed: 0.4670 m³
